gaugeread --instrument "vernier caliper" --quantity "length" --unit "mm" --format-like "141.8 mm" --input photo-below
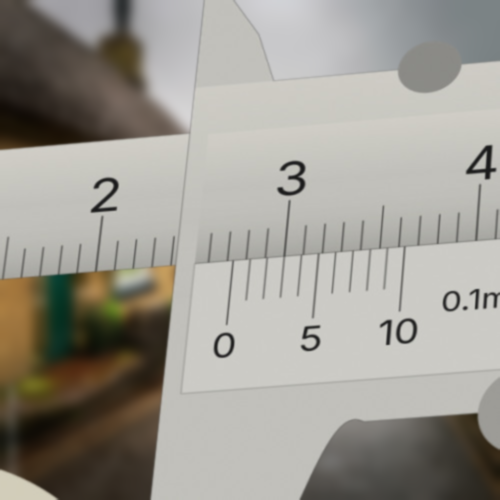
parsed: 27.3 mm
